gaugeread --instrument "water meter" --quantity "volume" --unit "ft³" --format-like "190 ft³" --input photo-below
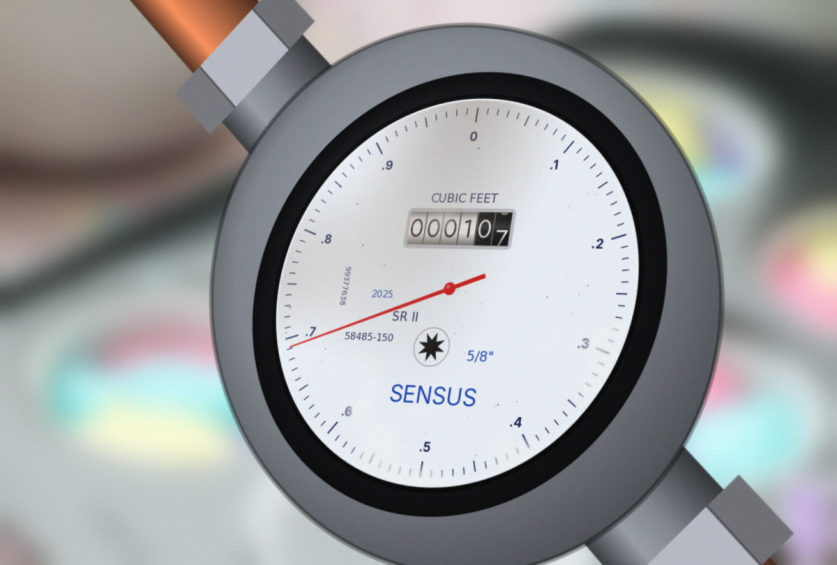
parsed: 106.69 ft³
